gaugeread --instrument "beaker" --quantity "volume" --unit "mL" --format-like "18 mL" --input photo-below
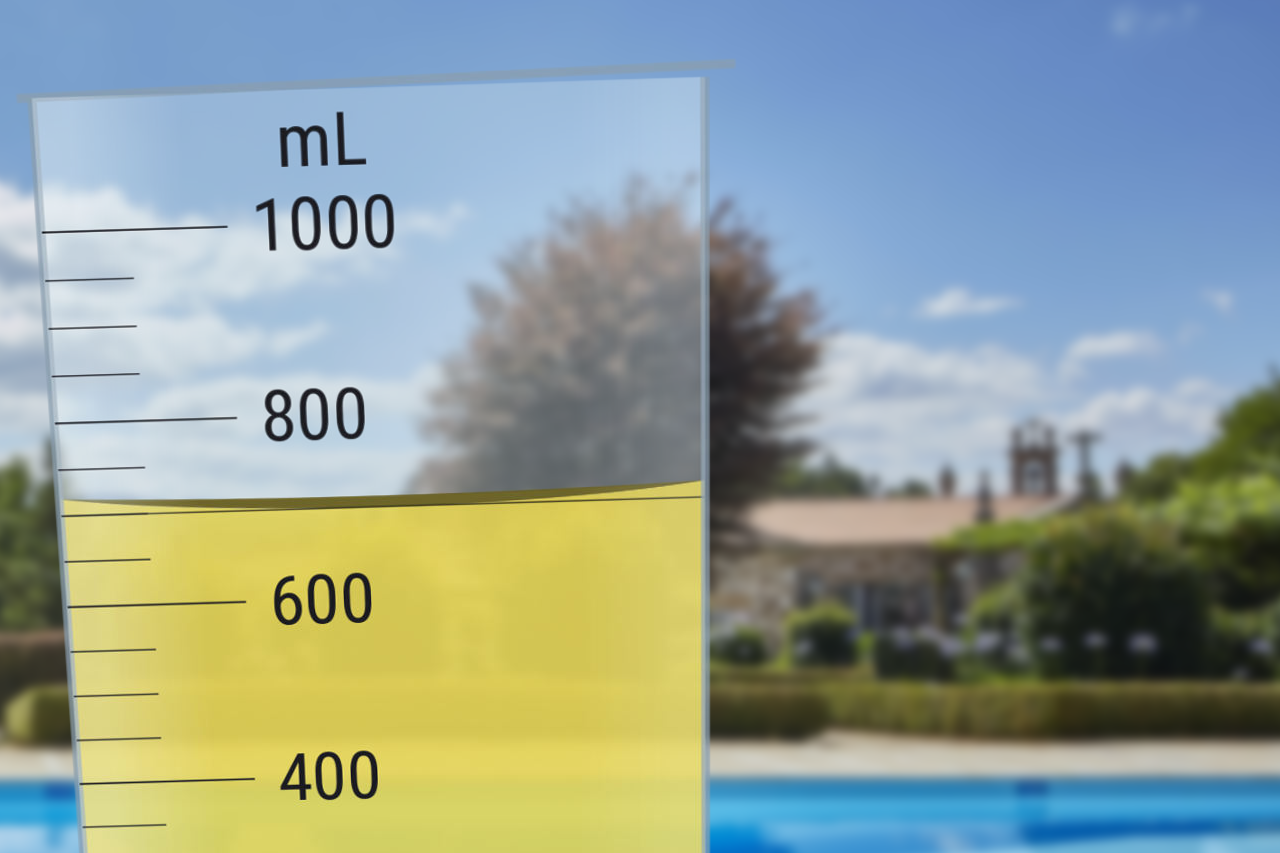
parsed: 700 mL
